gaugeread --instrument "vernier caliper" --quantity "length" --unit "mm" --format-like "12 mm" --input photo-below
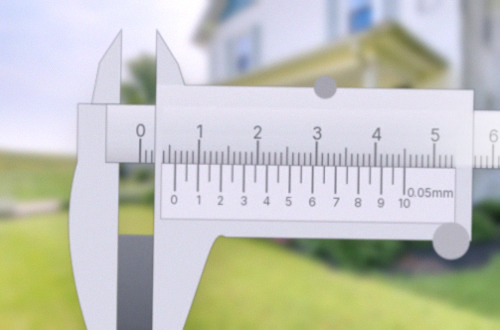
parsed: 6.0 mm
